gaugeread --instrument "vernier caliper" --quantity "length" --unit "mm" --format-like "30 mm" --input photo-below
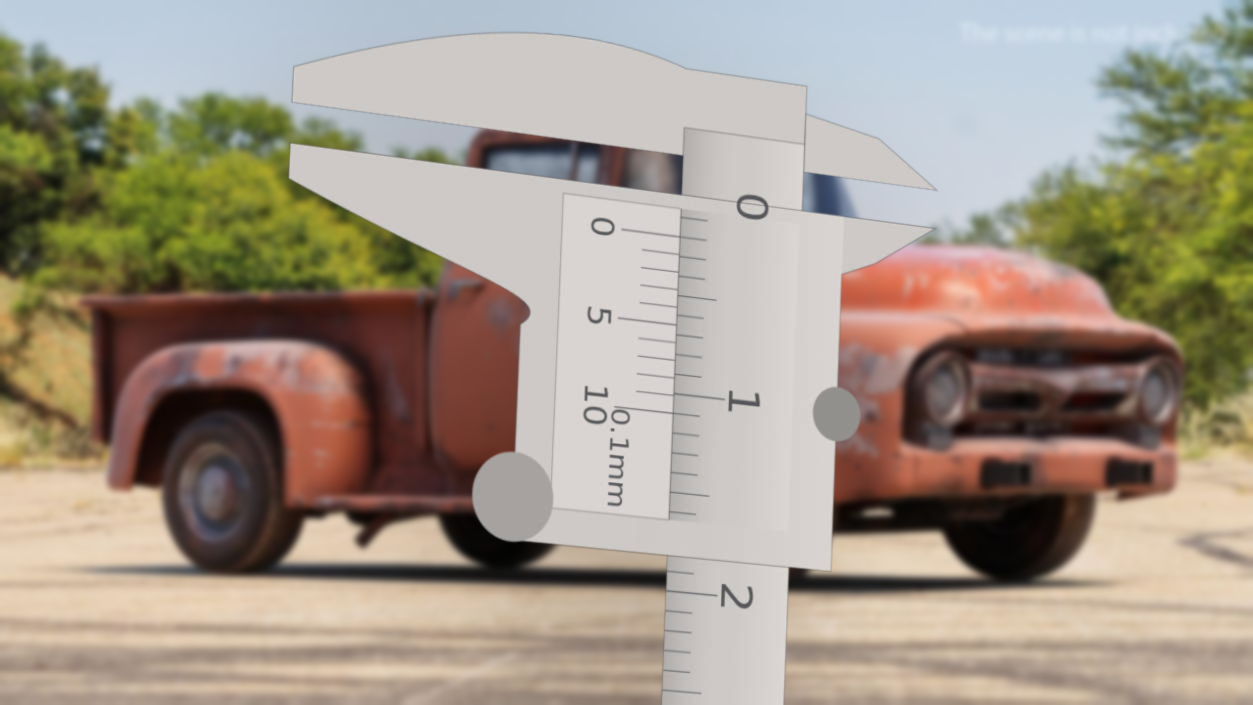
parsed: 2.0 mm
